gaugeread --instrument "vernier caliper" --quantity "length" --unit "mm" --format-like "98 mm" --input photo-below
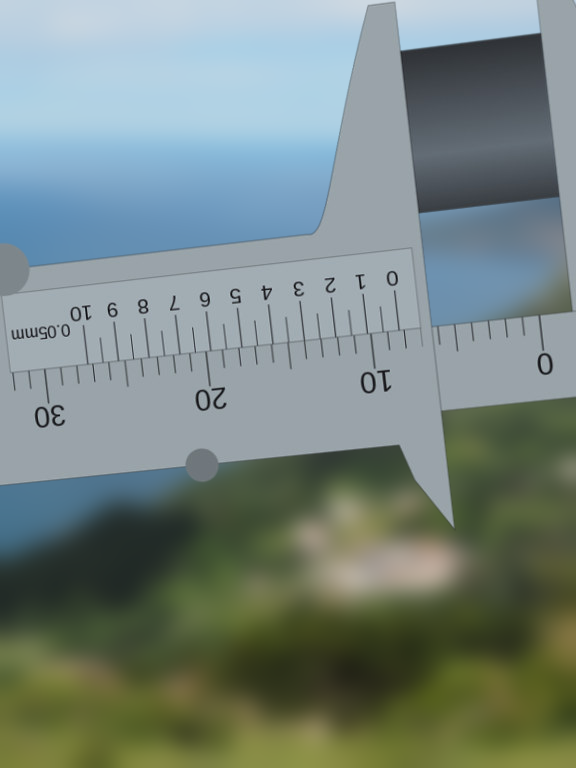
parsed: 8.3 mm
